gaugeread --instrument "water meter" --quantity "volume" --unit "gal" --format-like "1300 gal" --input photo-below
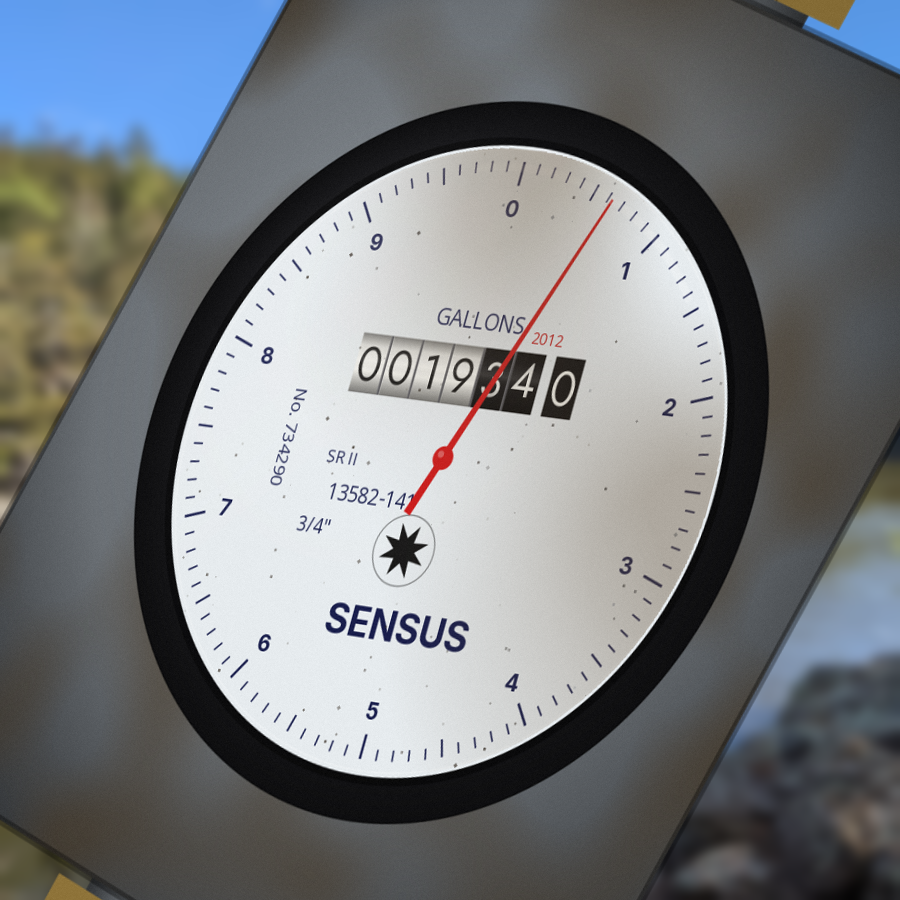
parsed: 19340.6 gal
